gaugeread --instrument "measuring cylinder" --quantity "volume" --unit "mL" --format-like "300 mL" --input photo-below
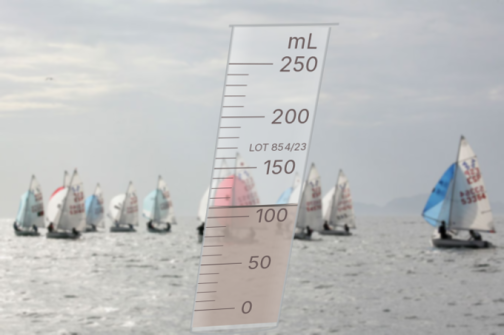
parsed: 110 mL
